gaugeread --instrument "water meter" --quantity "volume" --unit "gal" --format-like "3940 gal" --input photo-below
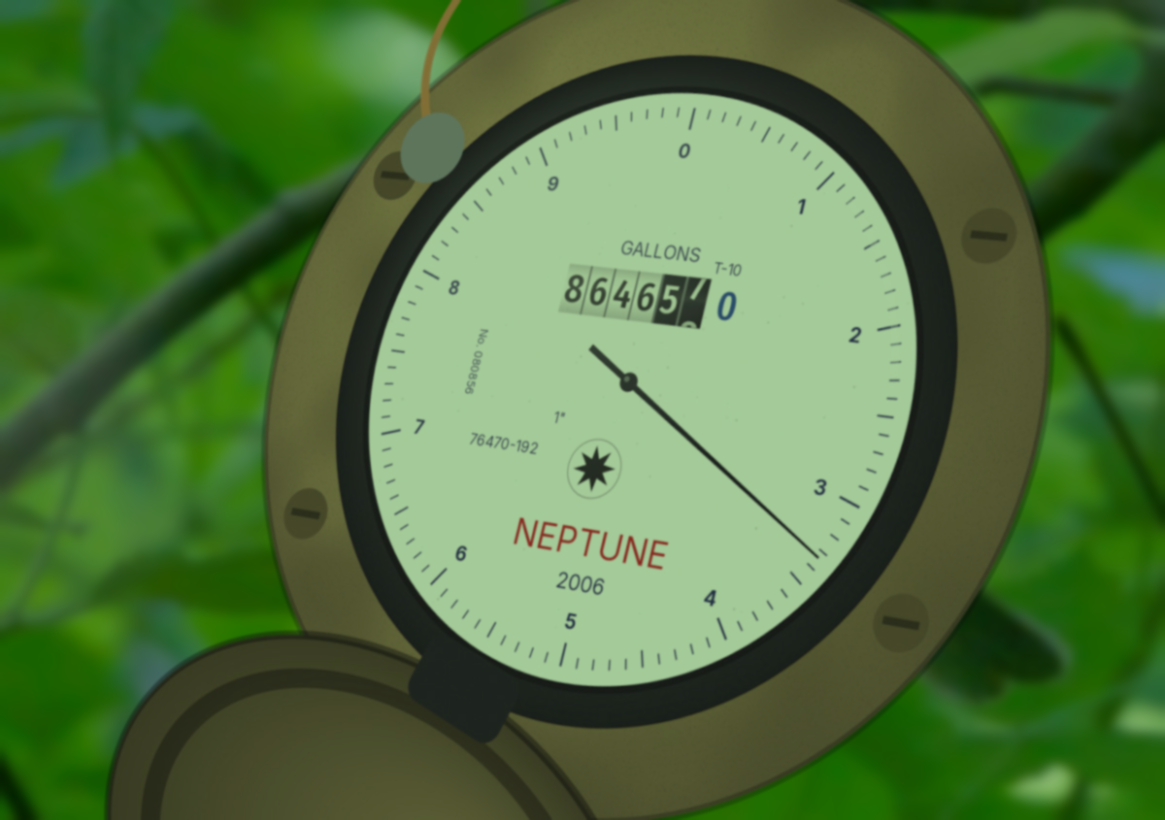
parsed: 8646573.3 gal
